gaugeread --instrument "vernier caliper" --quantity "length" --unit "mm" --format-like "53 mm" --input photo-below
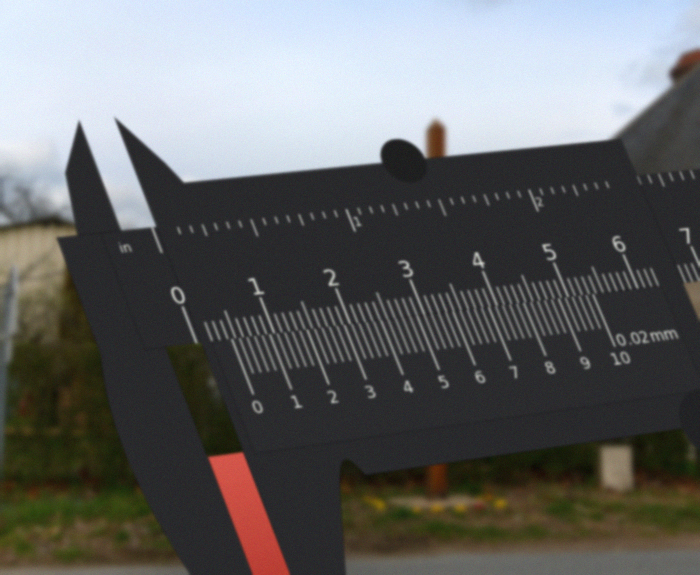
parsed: 4.5 mm
